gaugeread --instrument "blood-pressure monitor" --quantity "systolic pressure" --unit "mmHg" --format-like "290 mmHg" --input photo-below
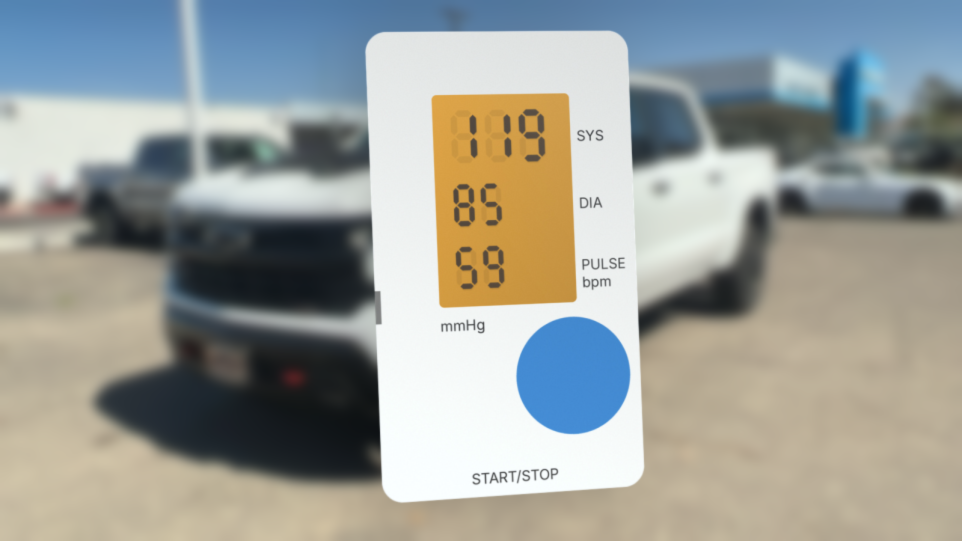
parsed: 119 mmHg
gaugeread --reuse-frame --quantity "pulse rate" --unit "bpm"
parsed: 59 bpm
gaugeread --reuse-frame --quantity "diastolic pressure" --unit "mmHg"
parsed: 85 mmHg
